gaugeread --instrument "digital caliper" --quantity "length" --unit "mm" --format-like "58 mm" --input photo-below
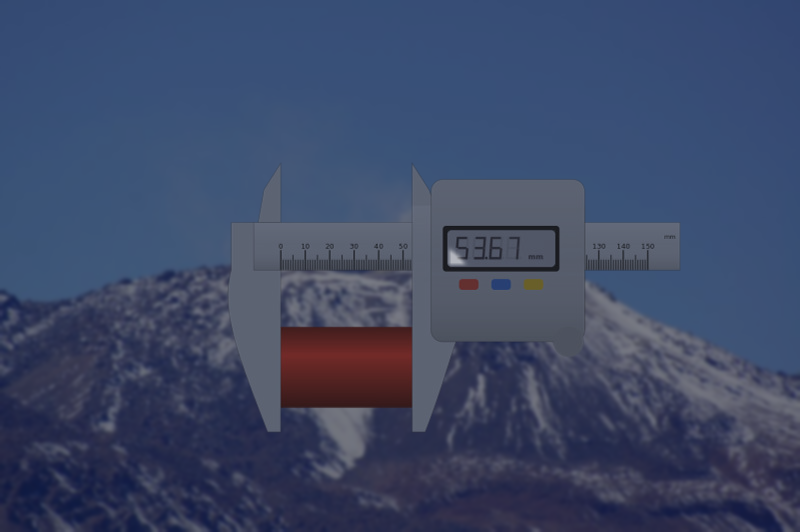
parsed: 53.67 mm
